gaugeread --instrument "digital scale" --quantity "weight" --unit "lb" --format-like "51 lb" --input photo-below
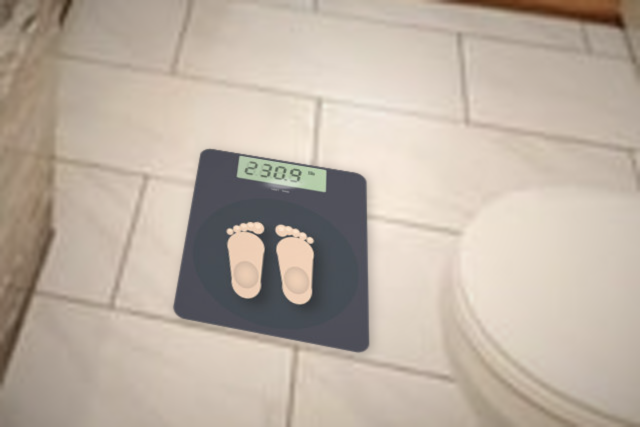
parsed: 230.9 lb
